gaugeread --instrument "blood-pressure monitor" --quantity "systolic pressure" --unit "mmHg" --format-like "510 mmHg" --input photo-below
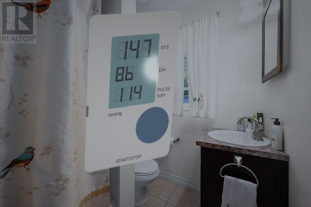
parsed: 147 mmHg
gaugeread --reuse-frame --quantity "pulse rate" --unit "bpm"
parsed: 114 bpm
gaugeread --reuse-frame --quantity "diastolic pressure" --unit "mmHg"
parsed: 86 mmHg
